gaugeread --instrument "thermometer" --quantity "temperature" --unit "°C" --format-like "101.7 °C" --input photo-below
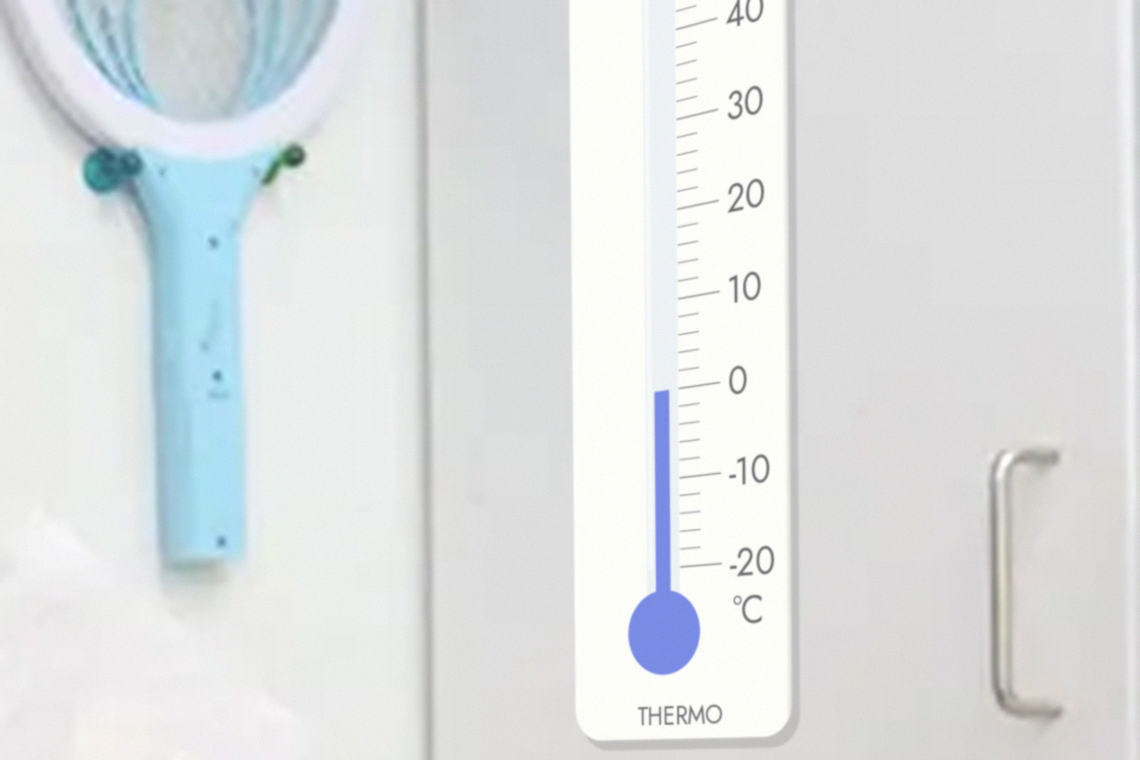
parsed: 0 °C
